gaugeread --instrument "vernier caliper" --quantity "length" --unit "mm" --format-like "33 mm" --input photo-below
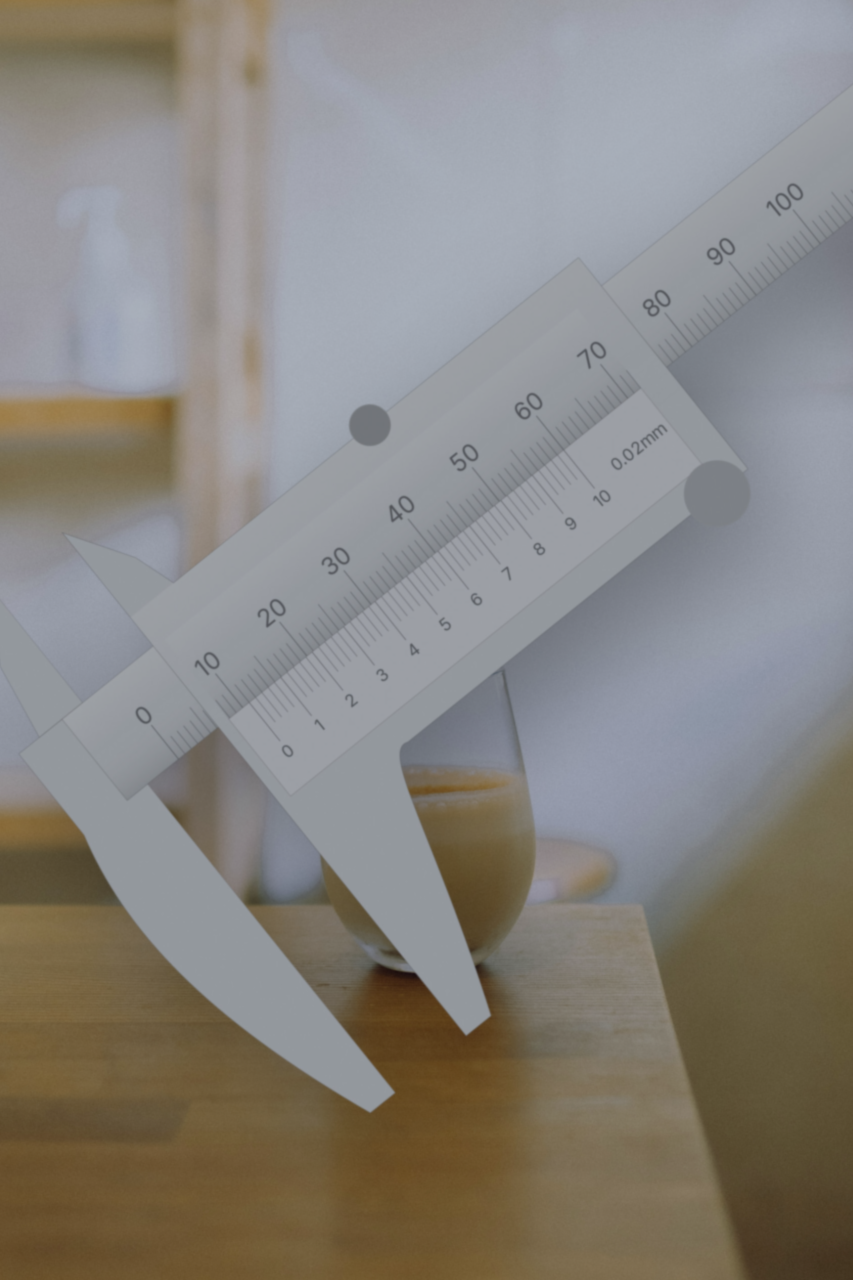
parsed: 11.0 mm
